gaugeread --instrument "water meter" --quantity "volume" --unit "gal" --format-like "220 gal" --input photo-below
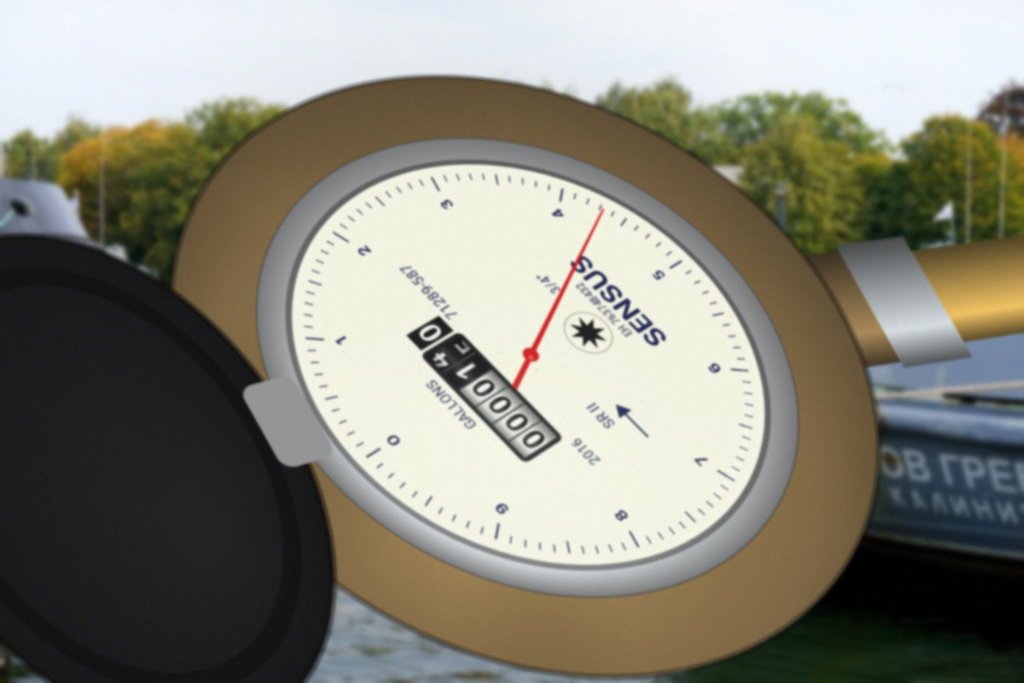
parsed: 144.3 gal
